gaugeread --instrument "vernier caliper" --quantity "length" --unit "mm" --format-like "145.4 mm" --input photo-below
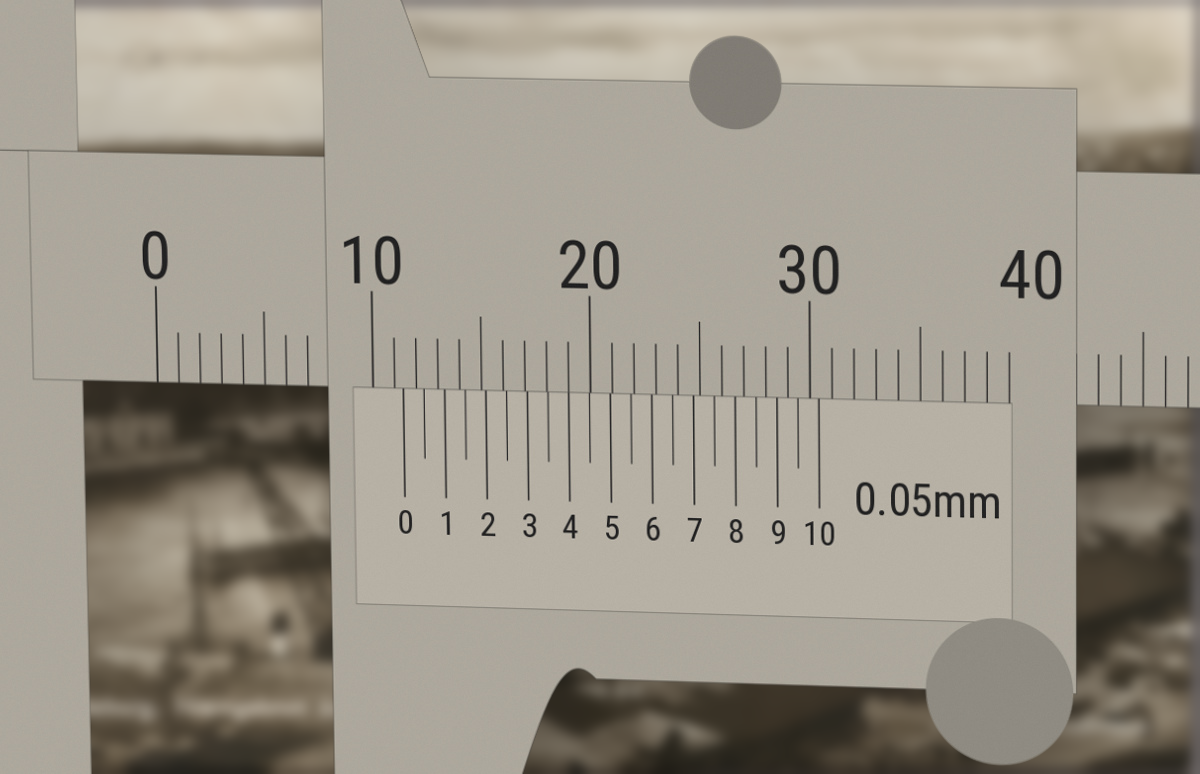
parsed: 11.4 mm
